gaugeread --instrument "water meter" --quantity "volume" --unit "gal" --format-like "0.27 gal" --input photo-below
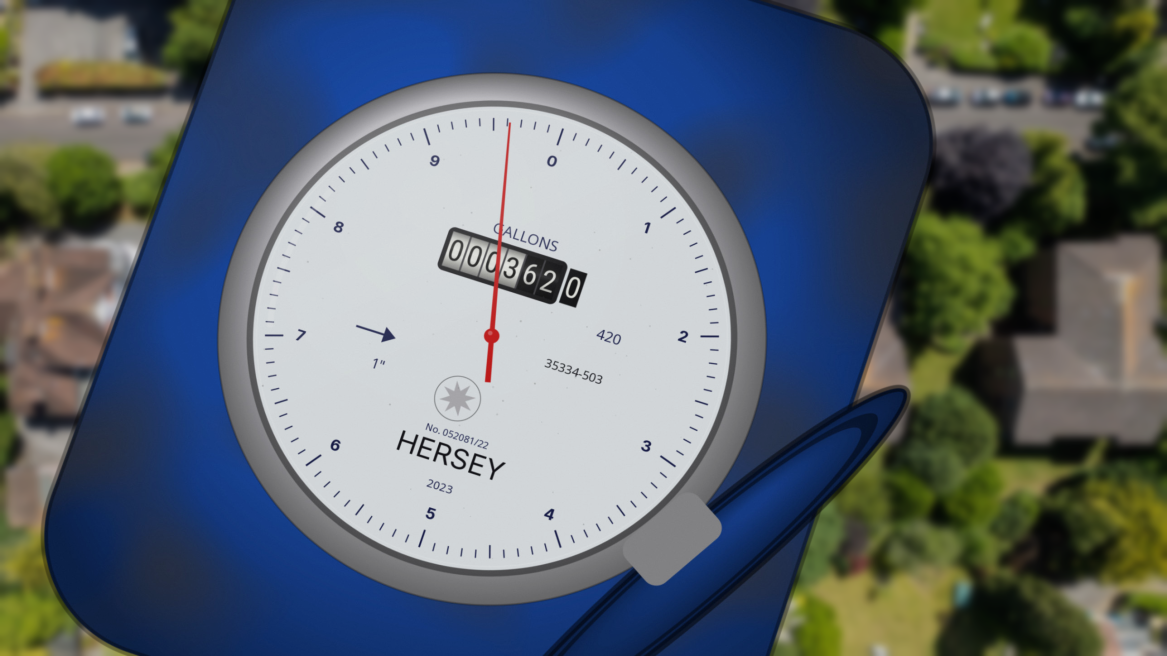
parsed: 3619.6 gal
